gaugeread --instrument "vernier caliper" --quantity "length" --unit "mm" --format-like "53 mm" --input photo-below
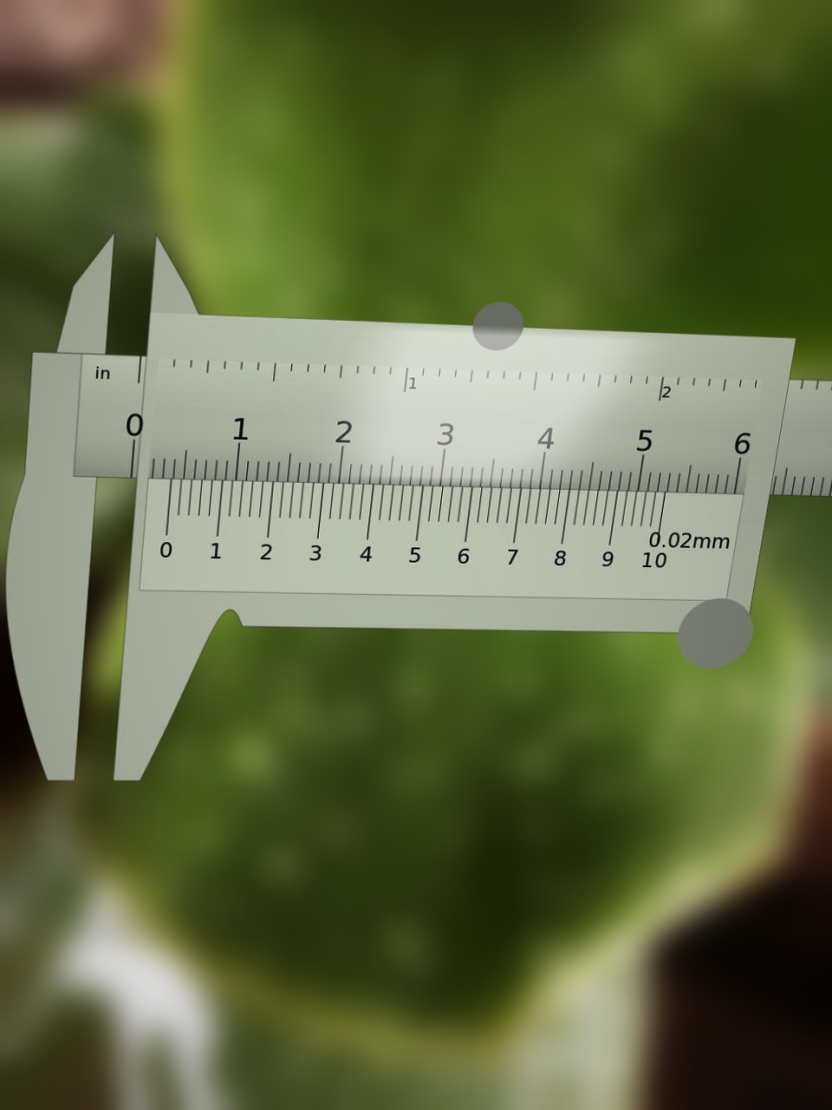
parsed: 3.8 mm
